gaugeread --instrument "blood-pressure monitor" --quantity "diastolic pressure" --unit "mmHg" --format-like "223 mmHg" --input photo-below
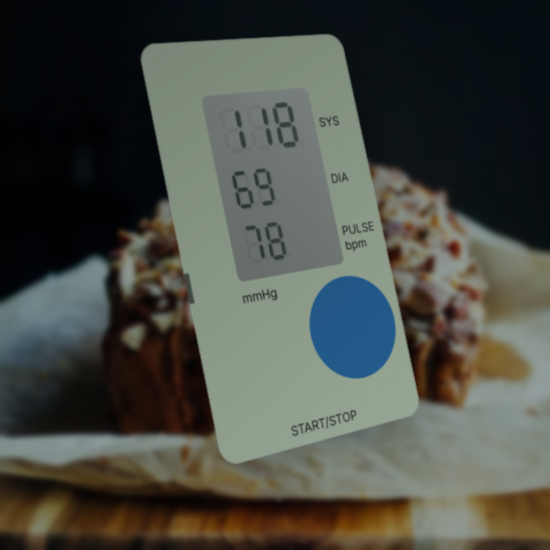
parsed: 69 mmHg
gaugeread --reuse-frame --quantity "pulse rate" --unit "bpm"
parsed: 78 bpm
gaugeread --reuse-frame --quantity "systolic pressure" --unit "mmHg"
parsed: 118 mmHg
